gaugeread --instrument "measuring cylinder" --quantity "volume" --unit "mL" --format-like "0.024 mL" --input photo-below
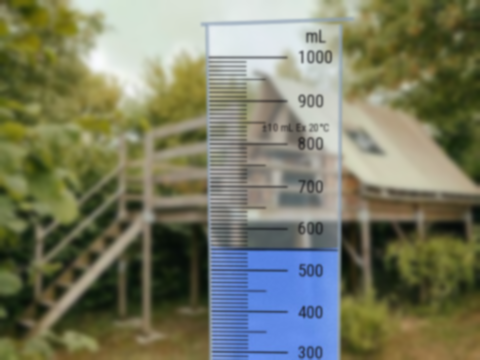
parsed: 550 mL
